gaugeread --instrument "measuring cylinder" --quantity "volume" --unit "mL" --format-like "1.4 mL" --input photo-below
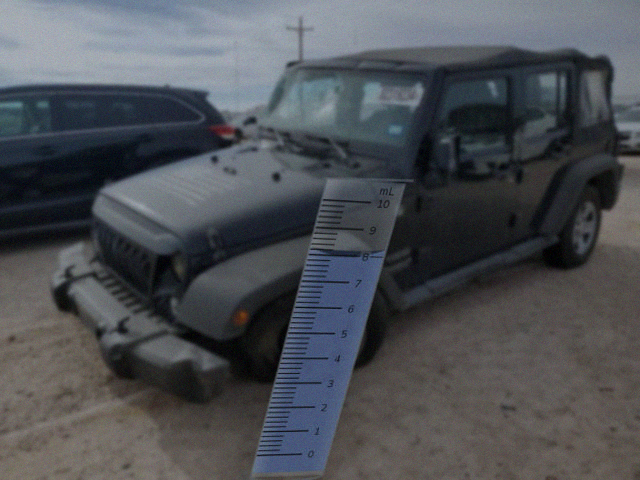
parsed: 8 mL
